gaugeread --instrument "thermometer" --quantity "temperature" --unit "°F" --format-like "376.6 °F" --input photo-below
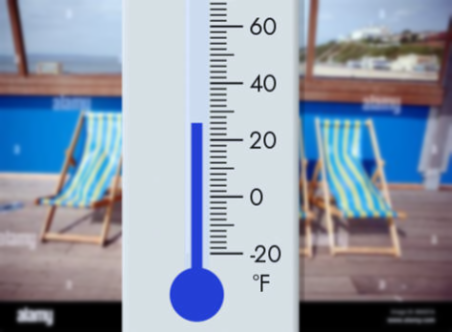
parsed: 26 °F
